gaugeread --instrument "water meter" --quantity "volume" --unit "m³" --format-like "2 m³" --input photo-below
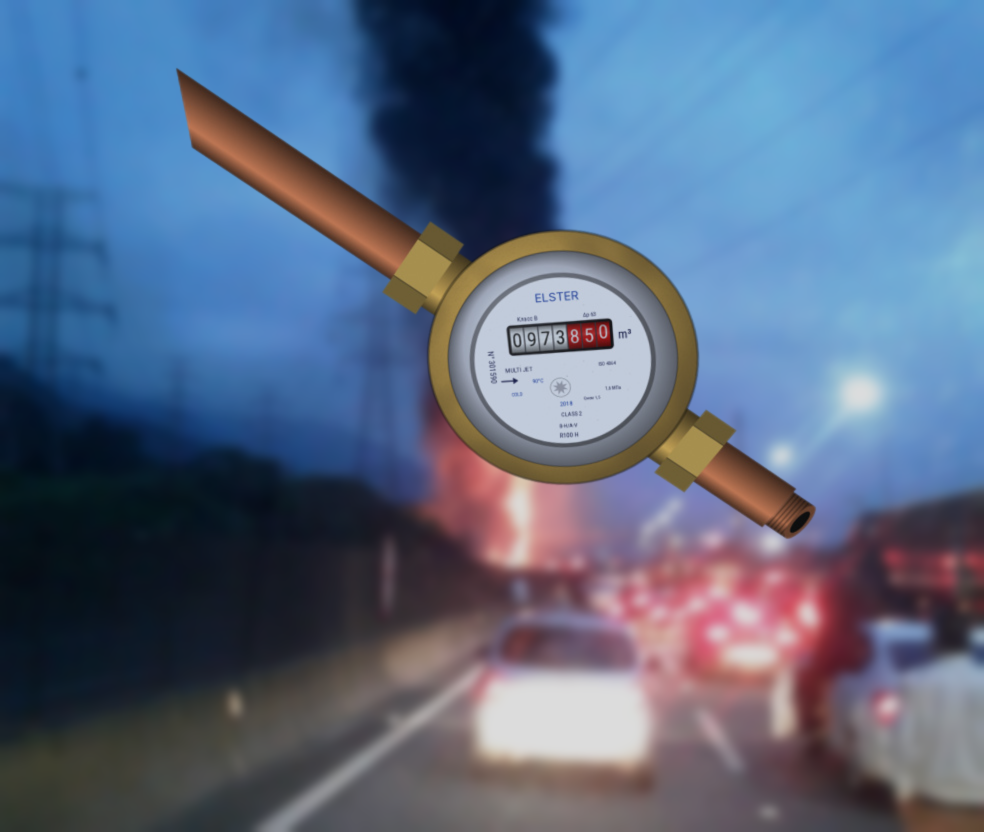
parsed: 973.850 m³
